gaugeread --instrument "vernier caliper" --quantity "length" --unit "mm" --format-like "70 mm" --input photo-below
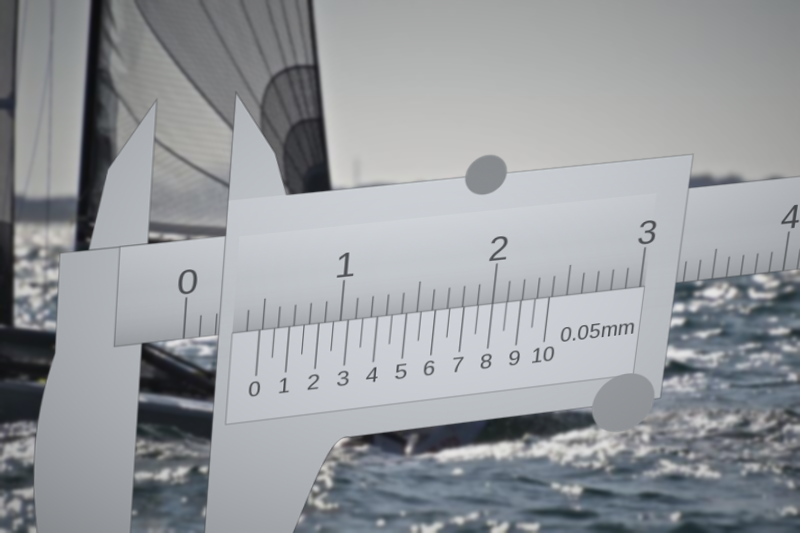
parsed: 4.8 mm
